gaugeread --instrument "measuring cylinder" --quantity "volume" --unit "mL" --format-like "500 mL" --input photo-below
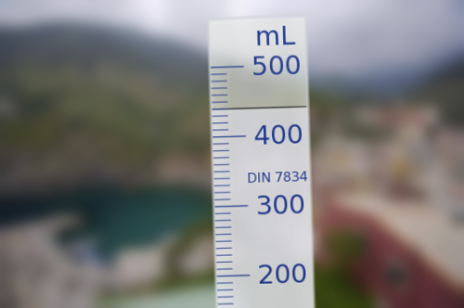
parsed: 440 mL
